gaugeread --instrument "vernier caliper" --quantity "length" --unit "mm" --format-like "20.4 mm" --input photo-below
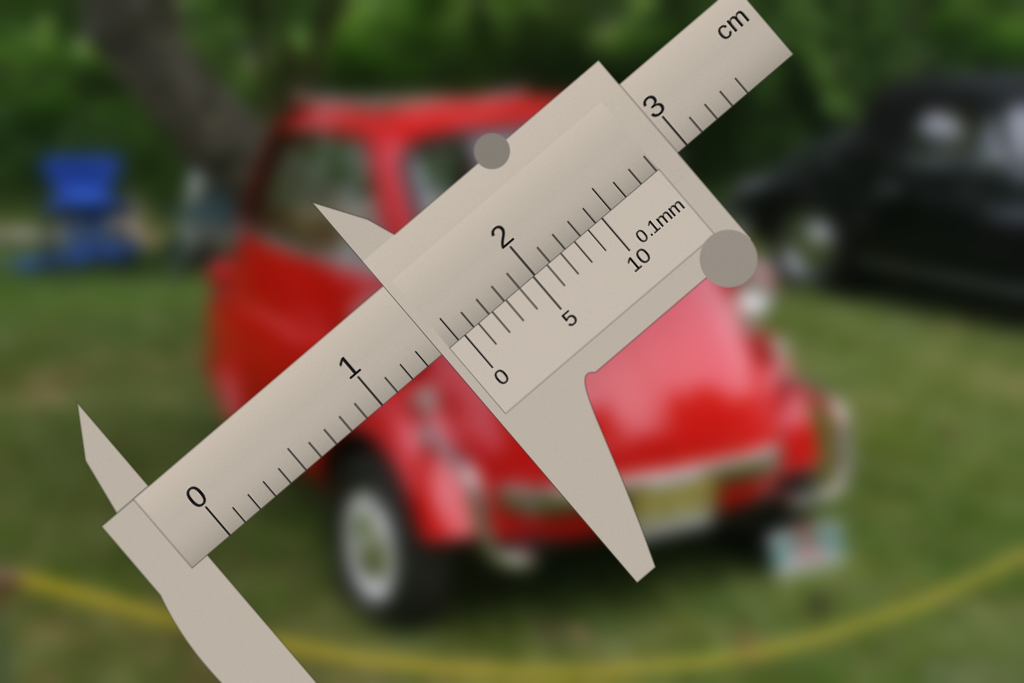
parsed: 15.4 mm
